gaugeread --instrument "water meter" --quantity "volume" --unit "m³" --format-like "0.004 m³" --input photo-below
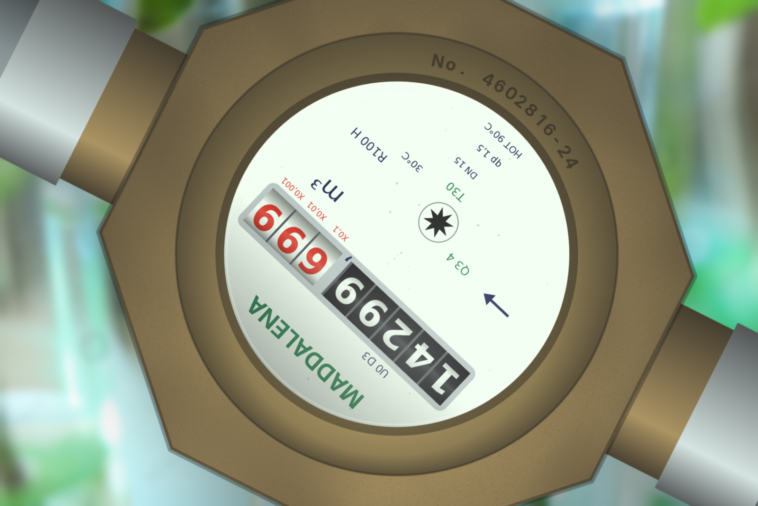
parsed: 14299.699 m³
